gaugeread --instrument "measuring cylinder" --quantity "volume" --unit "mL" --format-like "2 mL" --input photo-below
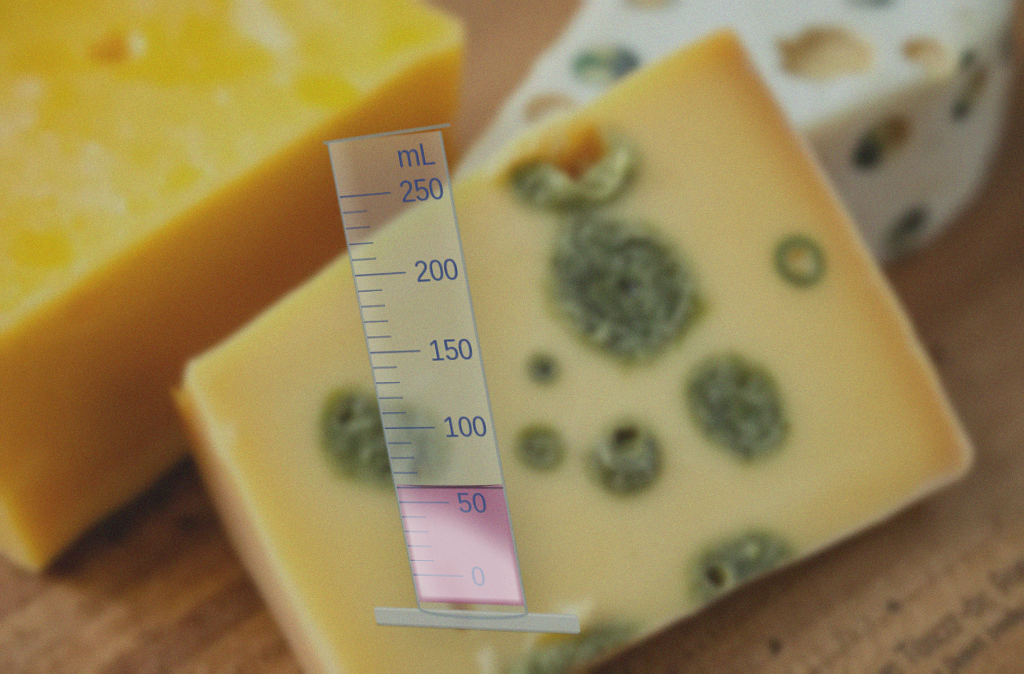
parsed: 60 mL
